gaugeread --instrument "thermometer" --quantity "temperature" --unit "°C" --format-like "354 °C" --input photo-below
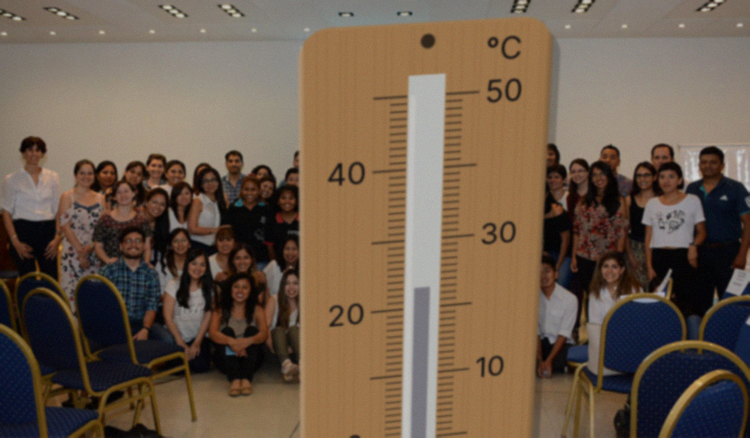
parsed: 23 °C
